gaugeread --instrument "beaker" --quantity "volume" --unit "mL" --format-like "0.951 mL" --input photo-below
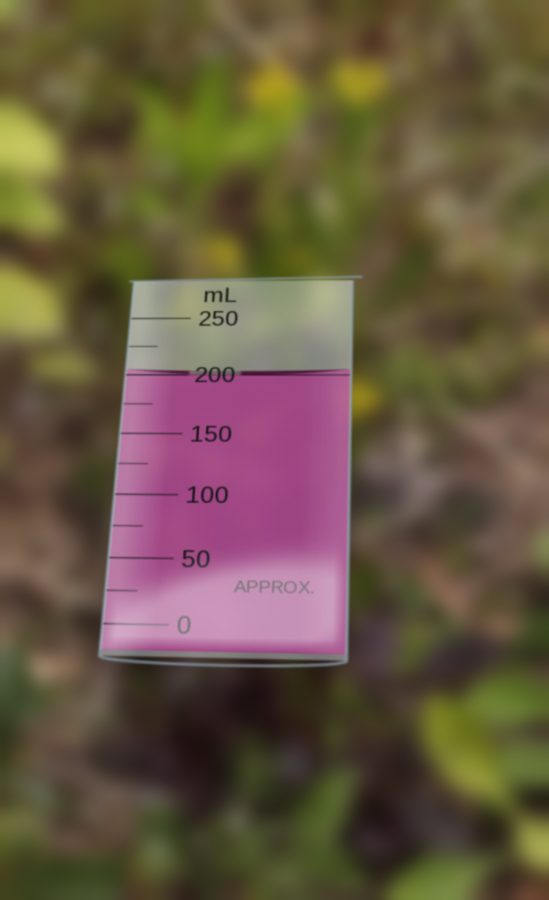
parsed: 200 mL
